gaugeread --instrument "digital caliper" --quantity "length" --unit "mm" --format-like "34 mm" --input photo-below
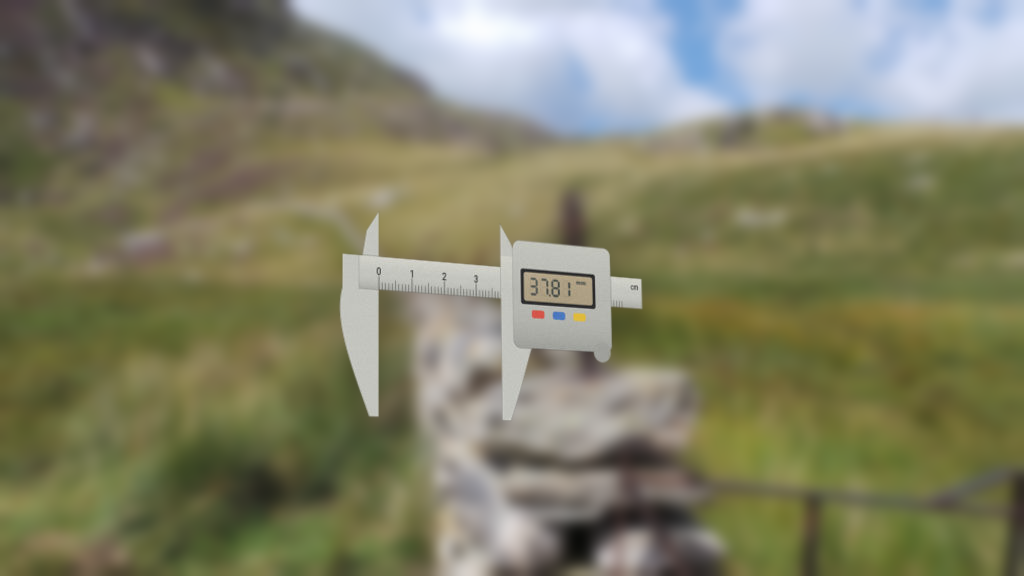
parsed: 37.81 mm
